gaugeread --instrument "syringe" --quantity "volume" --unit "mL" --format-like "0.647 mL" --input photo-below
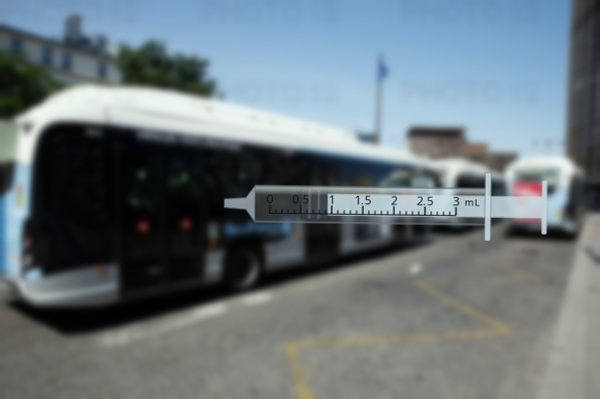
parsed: 0.5 mL
